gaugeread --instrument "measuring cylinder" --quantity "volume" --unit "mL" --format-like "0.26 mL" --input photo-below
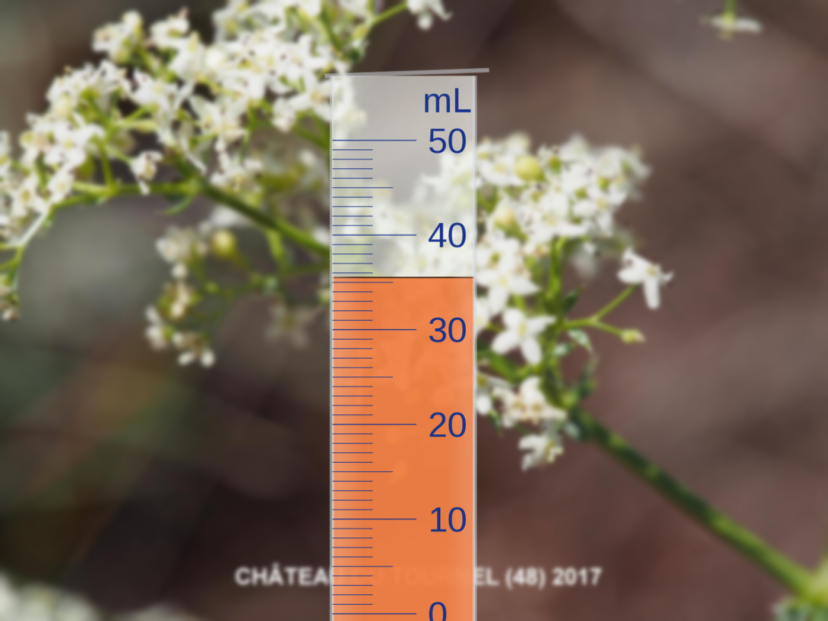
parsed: 35.5 mL
